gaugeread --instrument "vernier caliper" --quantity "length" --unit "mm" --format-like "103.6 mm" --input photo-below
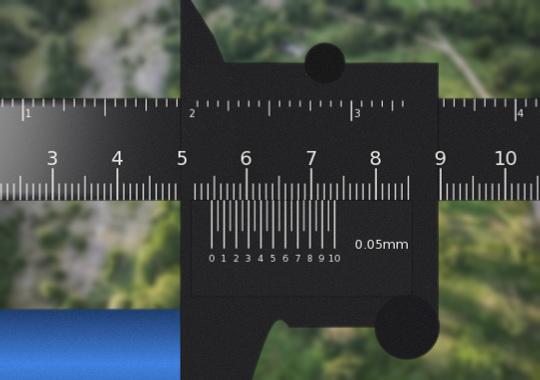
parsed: 54.6 mm
